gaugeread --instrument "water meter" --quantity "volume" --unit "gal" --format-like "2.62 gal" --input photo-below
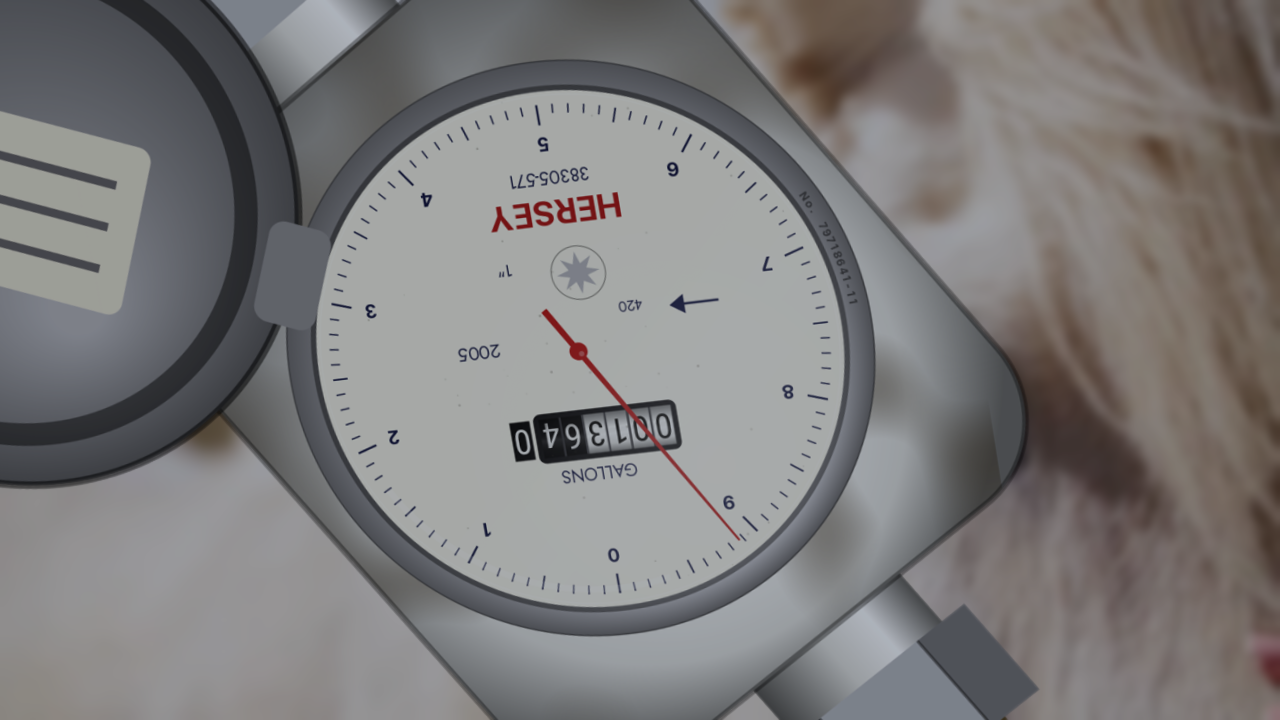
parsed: 13639.1 gal
